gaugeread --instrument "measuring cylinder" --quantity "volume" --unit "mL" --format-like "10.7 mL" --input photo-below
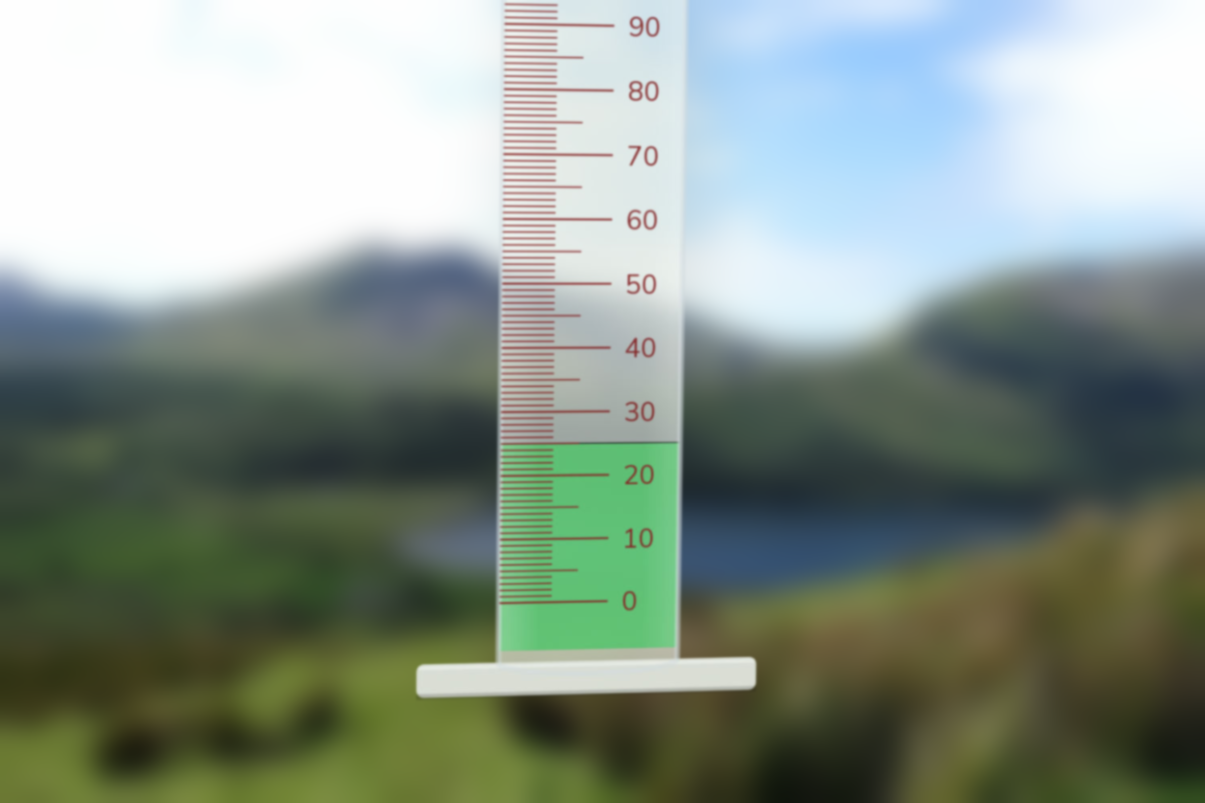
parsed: 25 mL
